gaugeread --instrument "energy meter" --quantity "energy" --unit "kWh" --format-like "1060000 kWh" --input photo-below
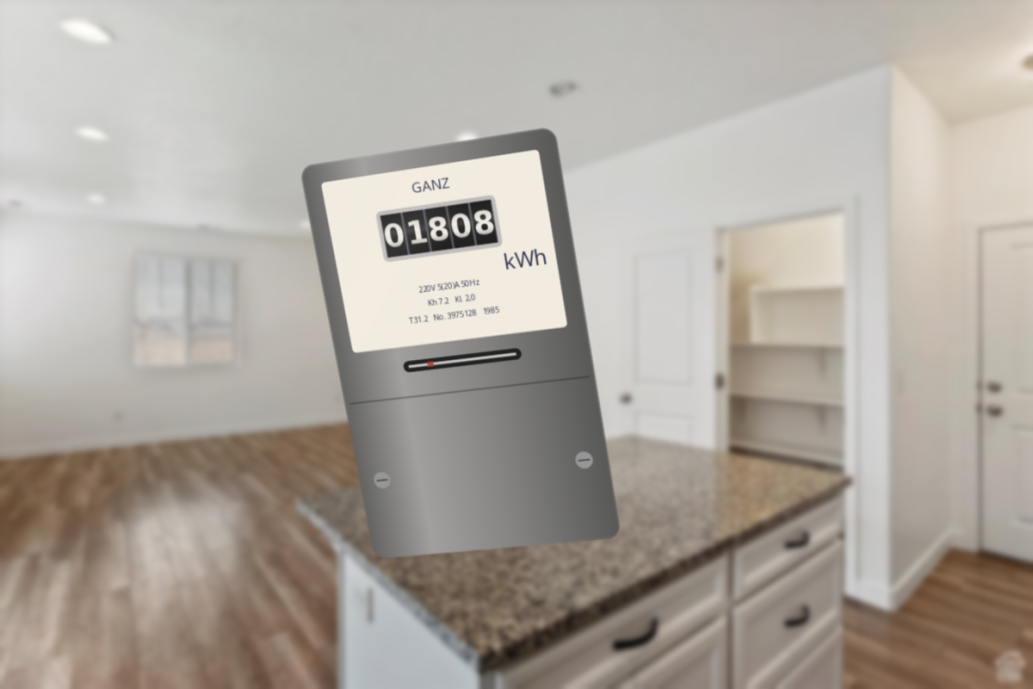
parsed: 1808 kWh
